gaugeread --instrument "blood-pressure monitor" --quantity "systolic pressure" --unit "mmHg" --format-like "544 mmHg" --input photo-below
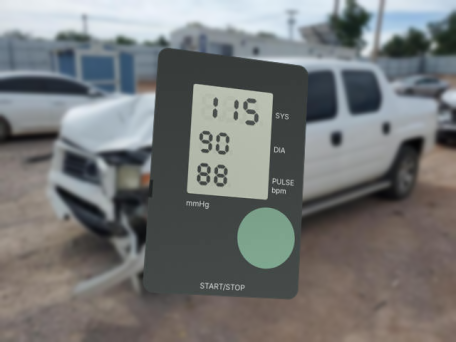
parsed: 115 mmHg
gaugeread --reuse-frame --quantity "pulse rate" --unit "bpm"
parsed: 88 bpm
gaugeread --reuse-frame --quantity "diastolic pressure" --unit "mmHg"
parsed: 90 mmHg
